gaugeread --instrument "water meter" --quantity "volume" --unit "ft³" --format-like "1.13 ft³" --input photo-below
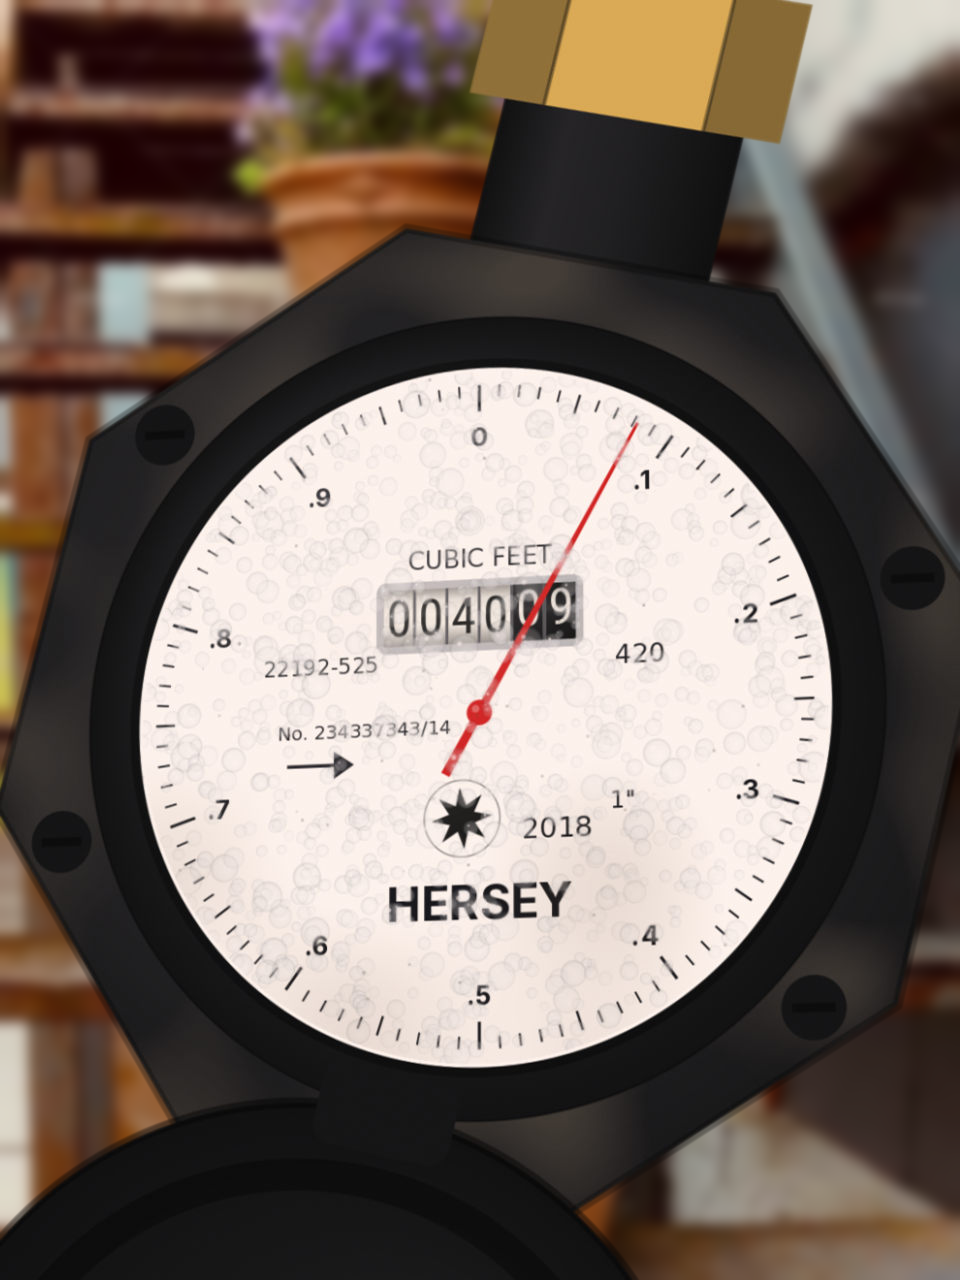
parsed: 4009.08 ft³
